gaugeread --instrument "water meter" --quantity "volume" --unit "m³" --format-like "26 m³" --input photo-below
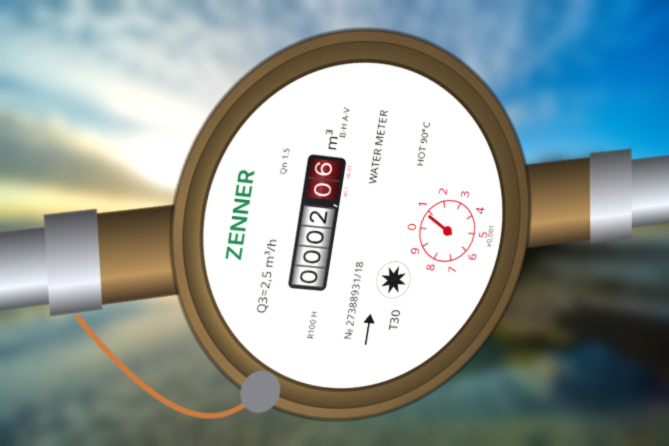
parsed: 2.060 m³
